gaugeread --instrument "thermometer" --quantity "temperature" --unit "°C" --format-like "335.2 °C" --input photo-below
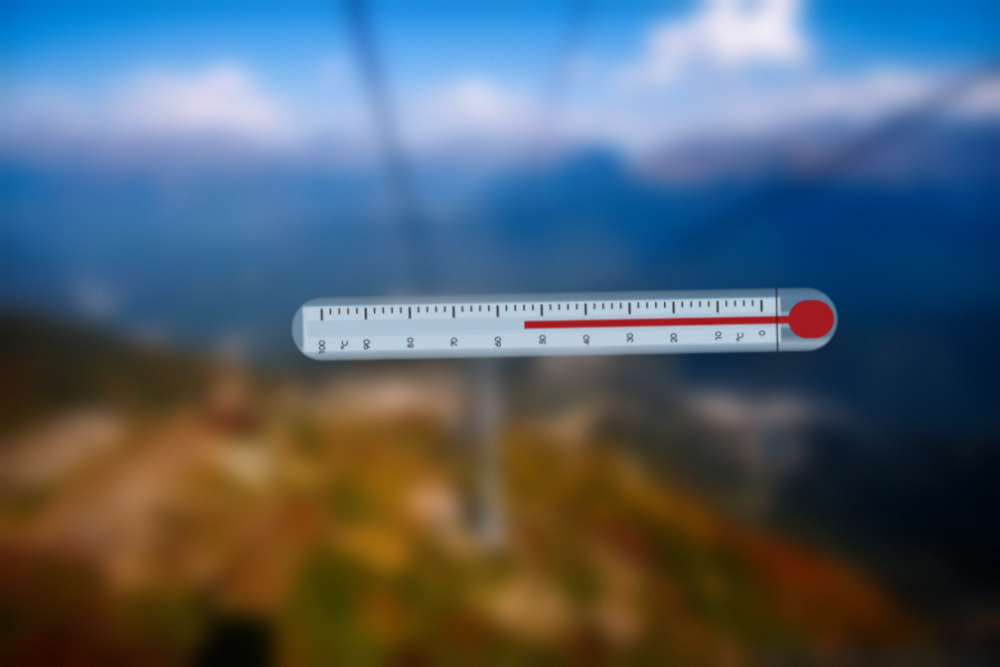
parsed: 54 °C
